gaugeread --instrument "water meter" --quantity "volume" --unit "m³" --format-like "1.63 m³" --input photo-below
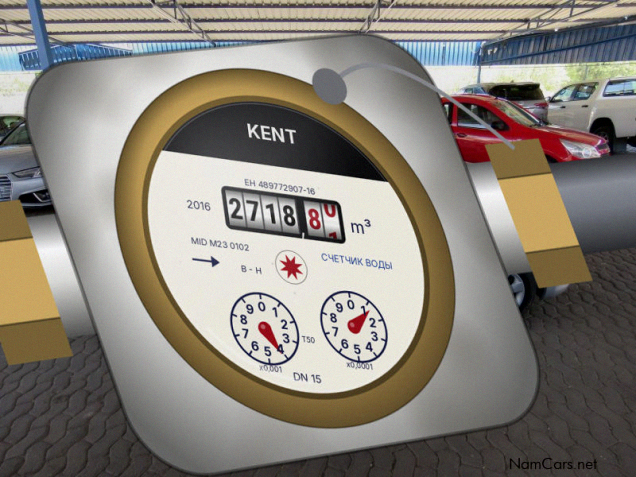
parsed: 2718.8041 m³
